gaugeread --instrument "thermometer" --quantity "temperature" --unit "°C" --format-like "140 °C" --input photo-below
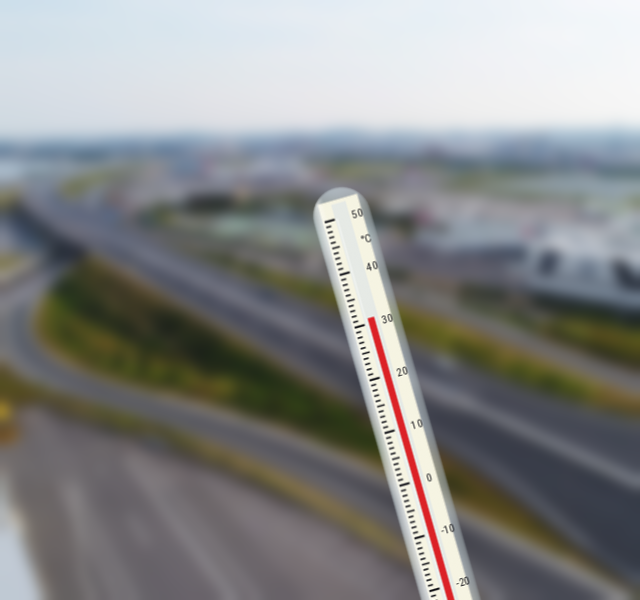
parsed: 31 °C
